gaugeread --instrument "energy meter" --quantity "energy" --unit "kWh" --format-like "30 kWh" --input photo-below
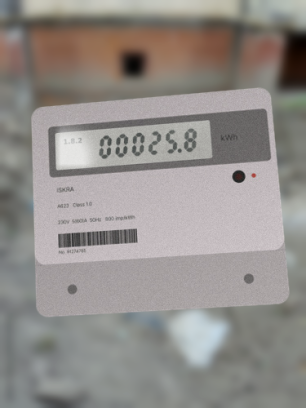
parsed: 25.8 kWh
